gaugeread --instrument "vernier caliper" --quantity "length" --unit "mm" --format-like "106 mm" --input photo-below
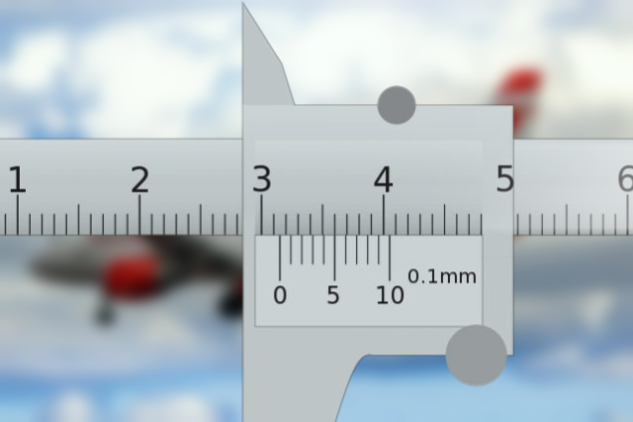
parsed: 31.5 mm
